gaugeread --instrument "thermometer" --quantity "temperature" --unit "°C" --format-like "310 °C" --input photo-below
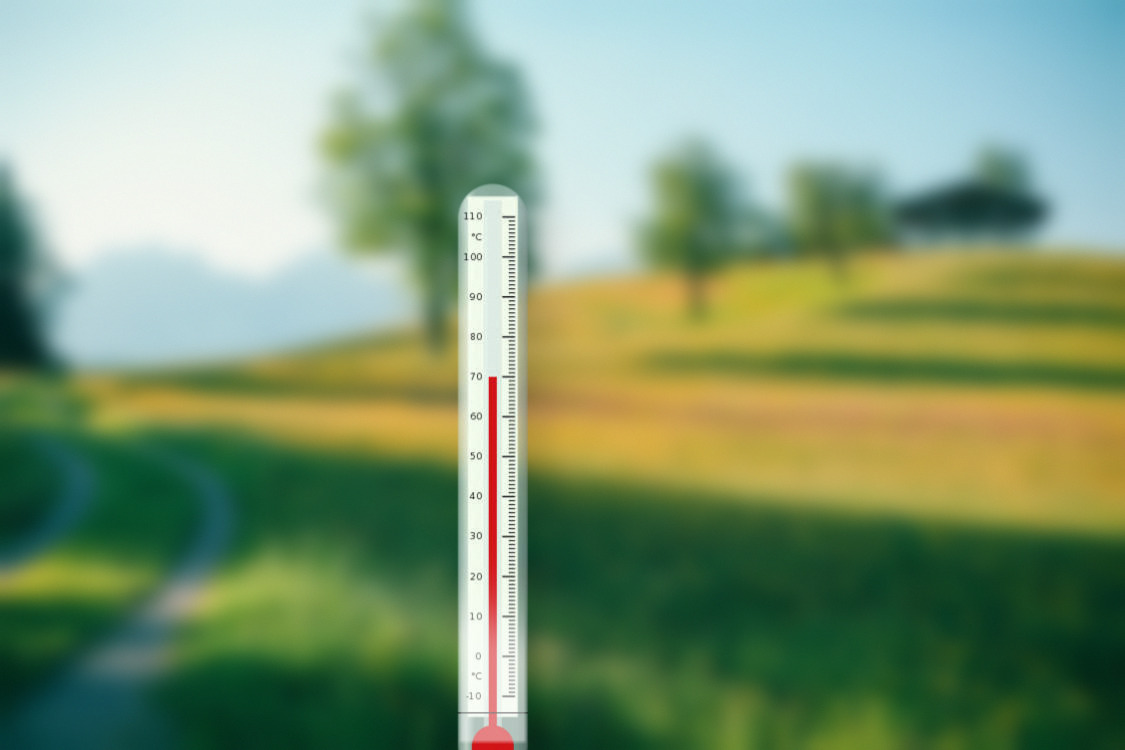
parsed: 70 °C
